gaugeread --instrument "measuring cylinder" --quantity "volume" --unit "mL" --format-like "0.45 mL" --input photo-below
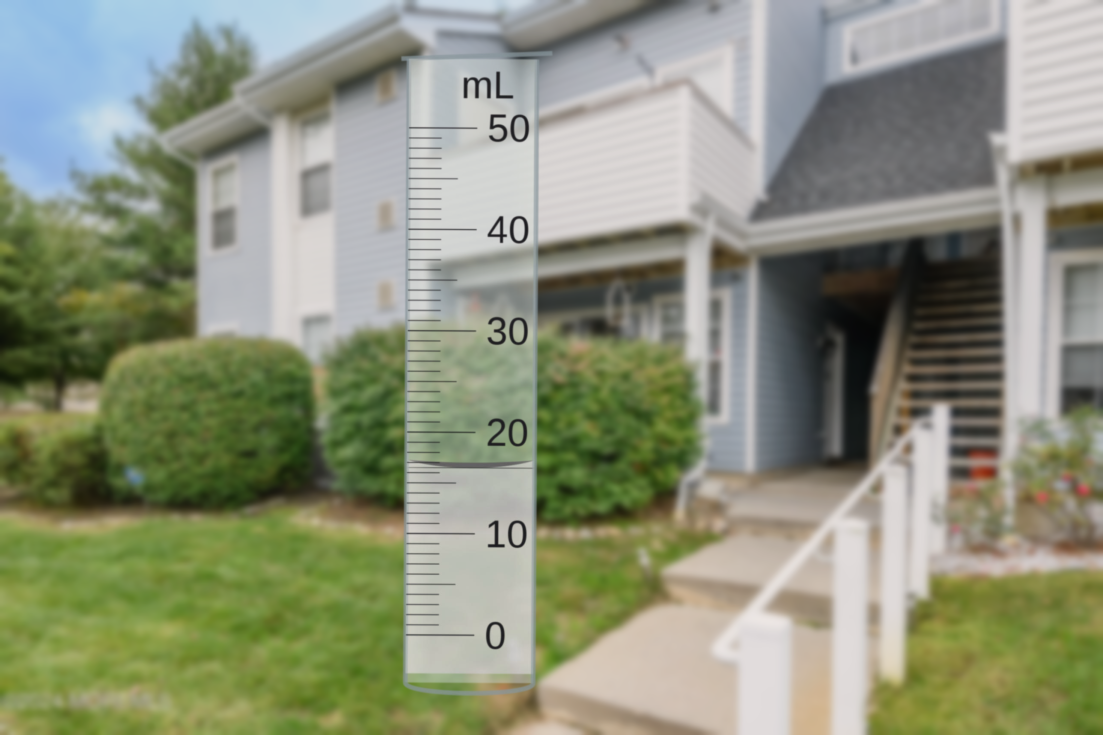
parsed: 16.5 mL
